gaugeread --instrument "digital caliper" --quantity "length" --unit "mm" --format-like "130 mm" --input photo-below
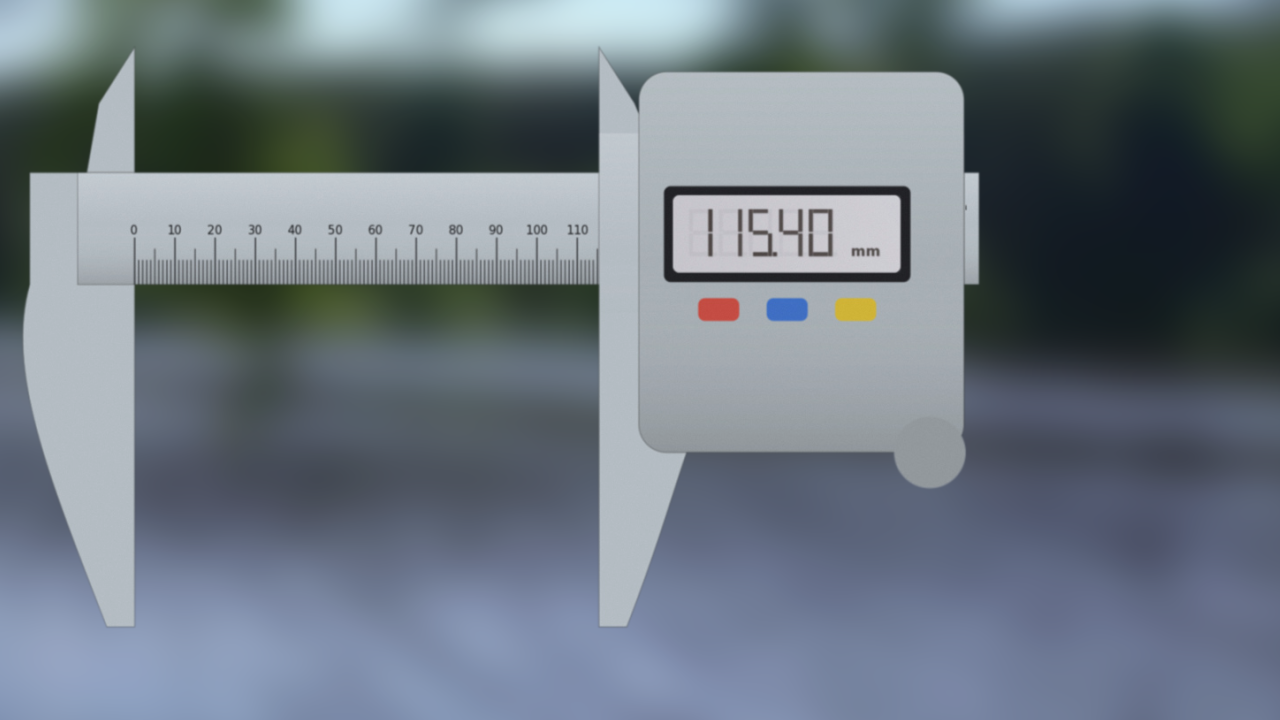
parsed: 115.40 mm
